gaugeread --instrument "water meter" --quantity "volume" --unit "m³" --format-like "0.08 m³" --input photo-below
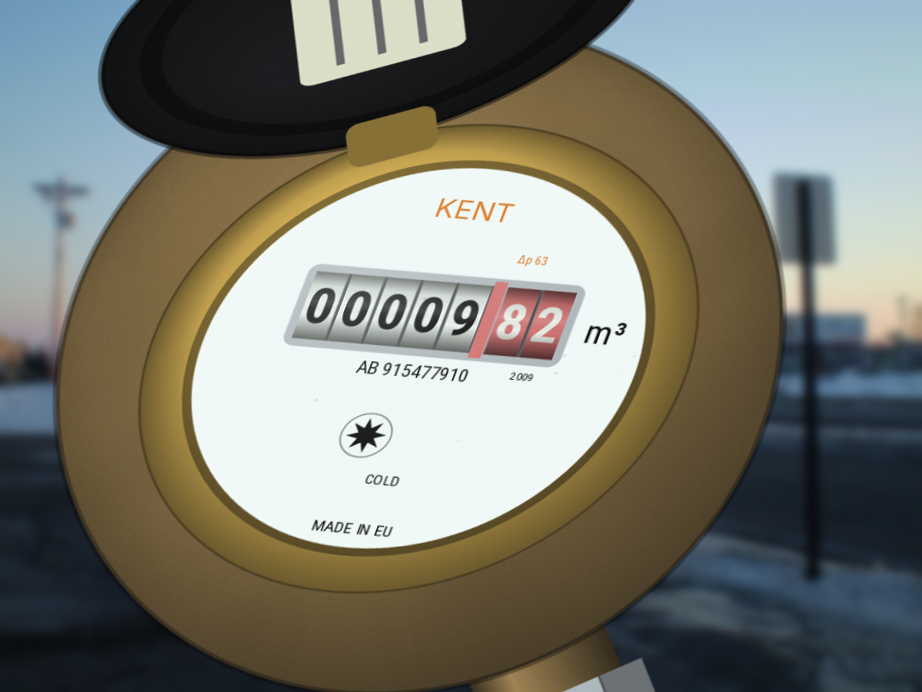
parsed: 9.82 m³
